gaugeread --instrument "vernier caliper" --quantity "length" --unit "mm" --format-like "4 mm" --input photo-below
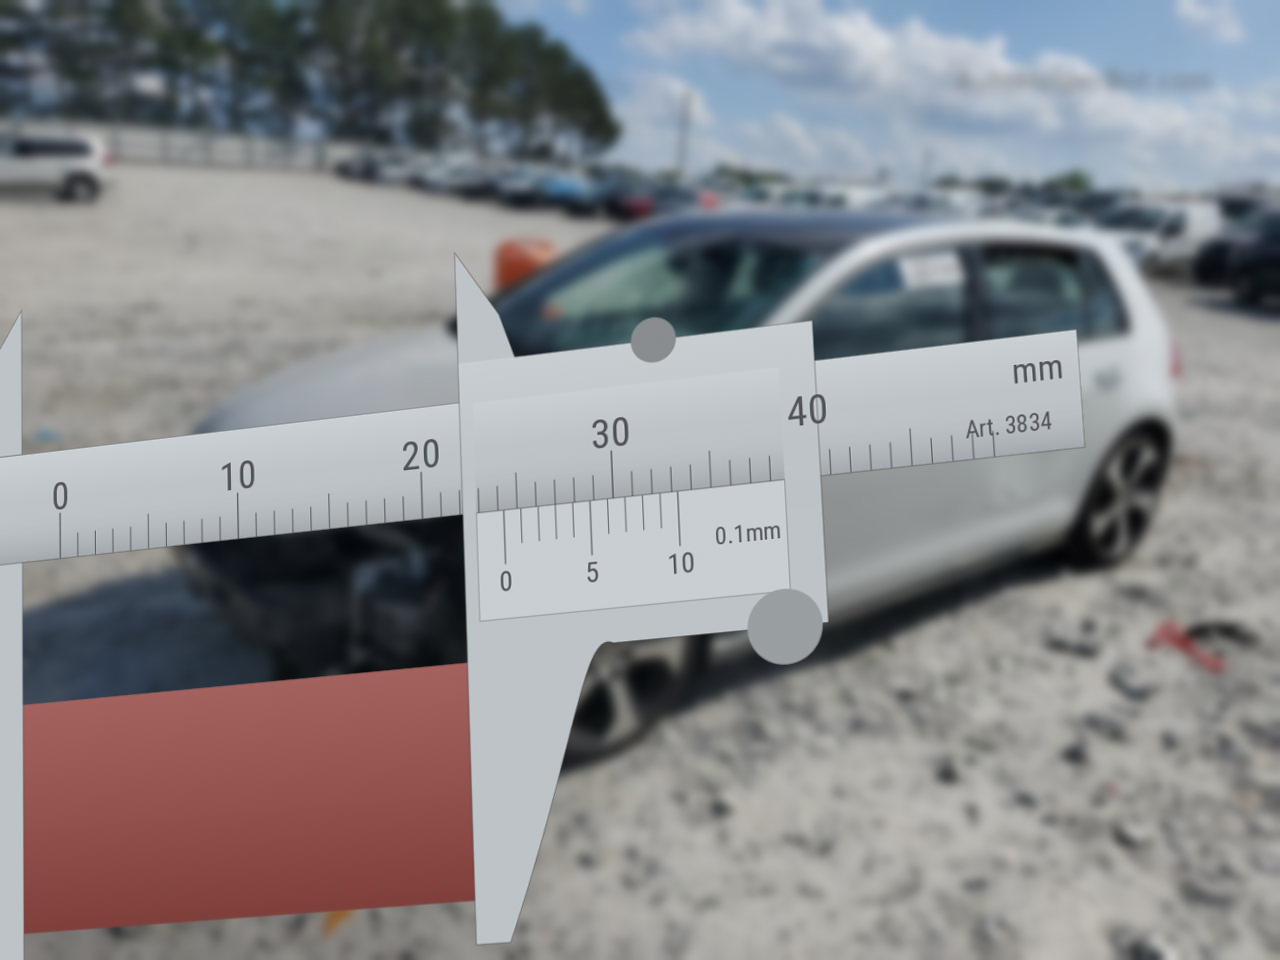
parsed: 24.3 mm
